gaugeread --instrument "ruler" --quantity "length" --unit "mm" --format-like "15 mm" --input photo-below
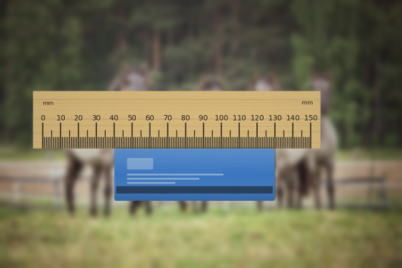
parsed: 90 mm
